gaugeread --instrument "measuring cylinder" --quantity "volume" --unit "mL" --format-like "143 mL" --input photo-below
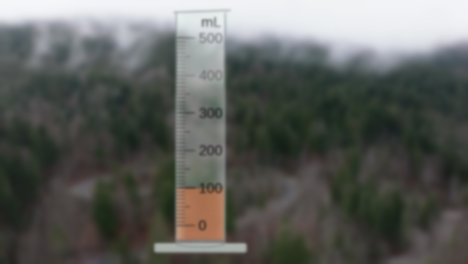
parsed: 100 mL
